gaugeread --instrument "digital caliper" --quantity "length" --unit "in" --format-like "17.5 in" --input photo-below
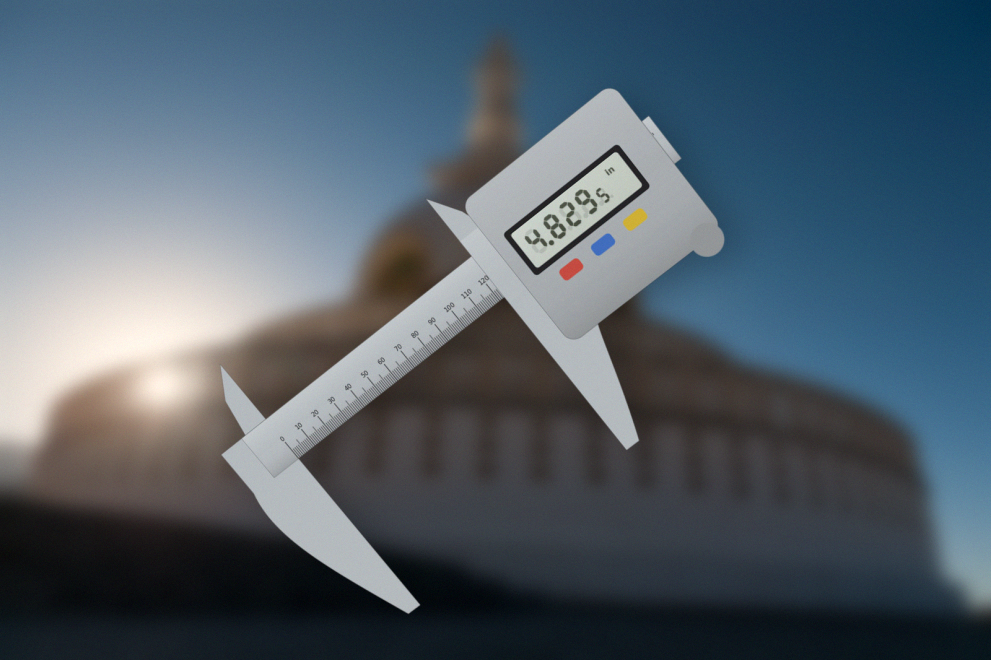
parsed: 4.8295 in
